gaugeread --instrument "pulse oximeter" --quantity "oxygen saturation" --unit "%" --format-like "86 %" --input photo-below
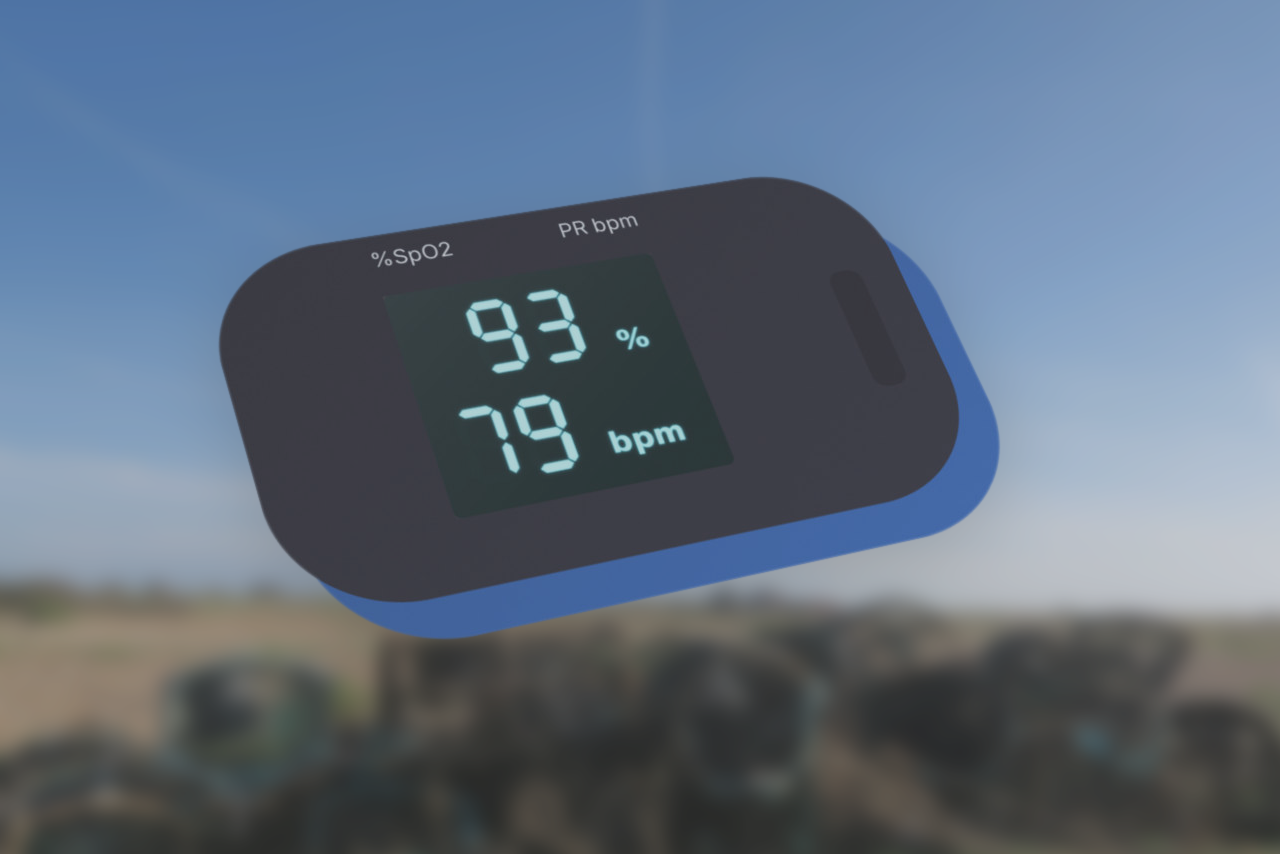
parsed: 93 %
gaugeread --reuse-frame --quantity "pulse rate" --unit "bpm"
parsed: 79 bpm
